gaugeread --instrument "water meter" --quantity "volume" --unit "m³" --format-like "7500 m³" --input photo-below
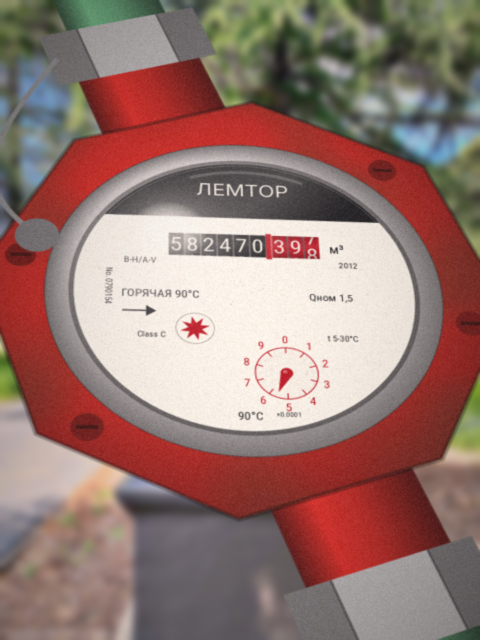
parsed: 582470.3975 m³
